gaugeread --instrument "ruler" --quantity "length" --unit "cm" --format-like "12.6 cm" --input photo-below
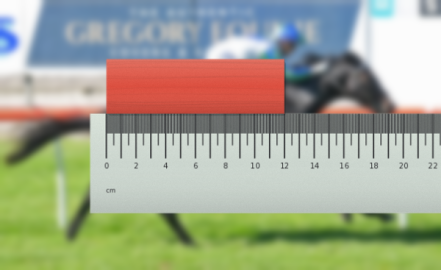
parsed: 12 cm
